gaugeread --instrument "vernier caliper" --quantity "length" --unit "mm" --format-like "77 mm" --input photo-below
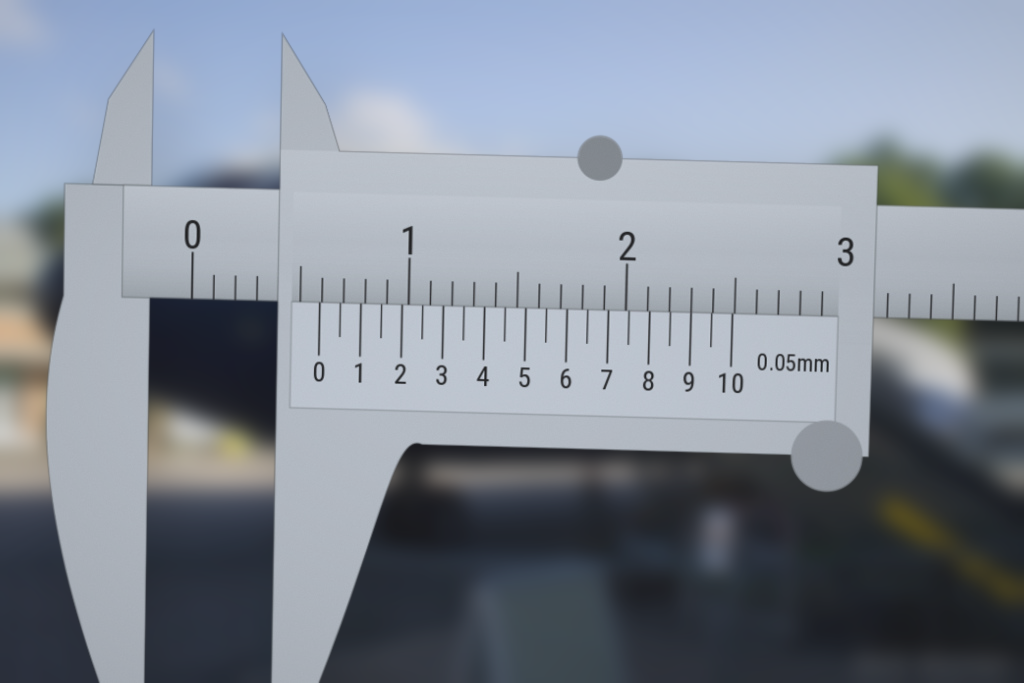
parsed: 5.9 mm
